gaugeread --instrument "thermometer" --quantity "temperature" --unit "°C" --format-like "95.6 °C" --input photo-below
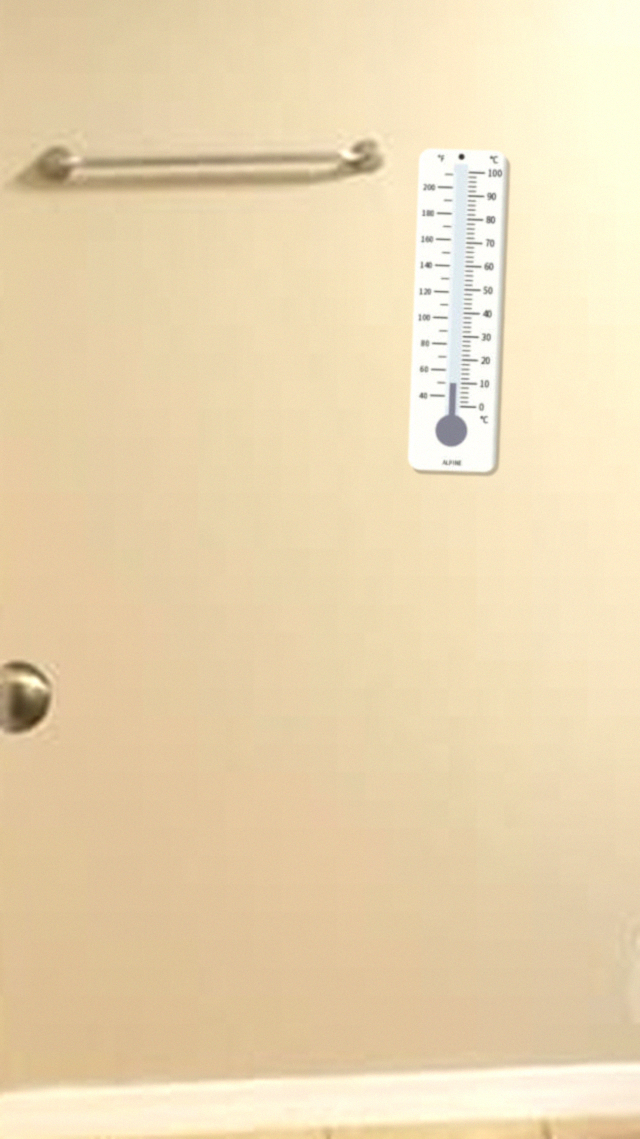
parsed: 10 °C
